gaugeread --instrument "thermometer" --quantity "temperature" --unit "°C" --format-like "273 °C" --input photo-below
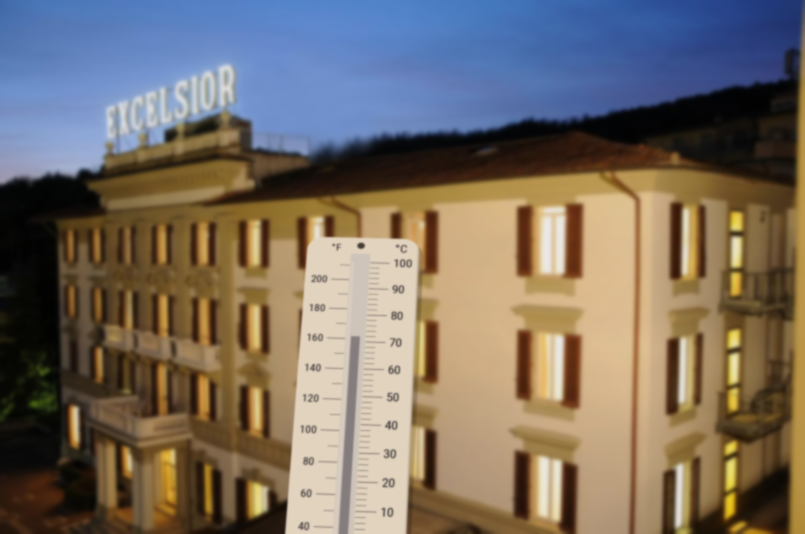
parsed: 72 °C
